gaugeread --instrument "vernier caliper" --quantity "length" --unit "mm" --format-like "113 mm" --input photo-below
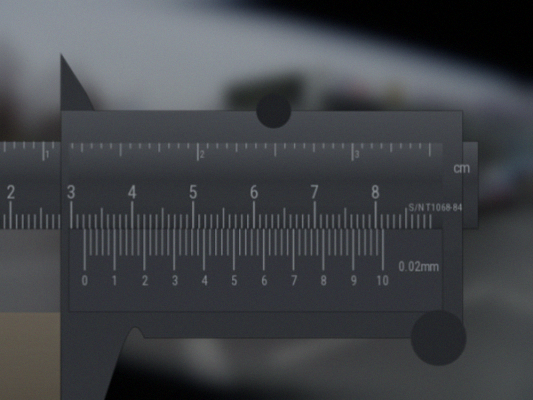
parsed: 32.2 mm
